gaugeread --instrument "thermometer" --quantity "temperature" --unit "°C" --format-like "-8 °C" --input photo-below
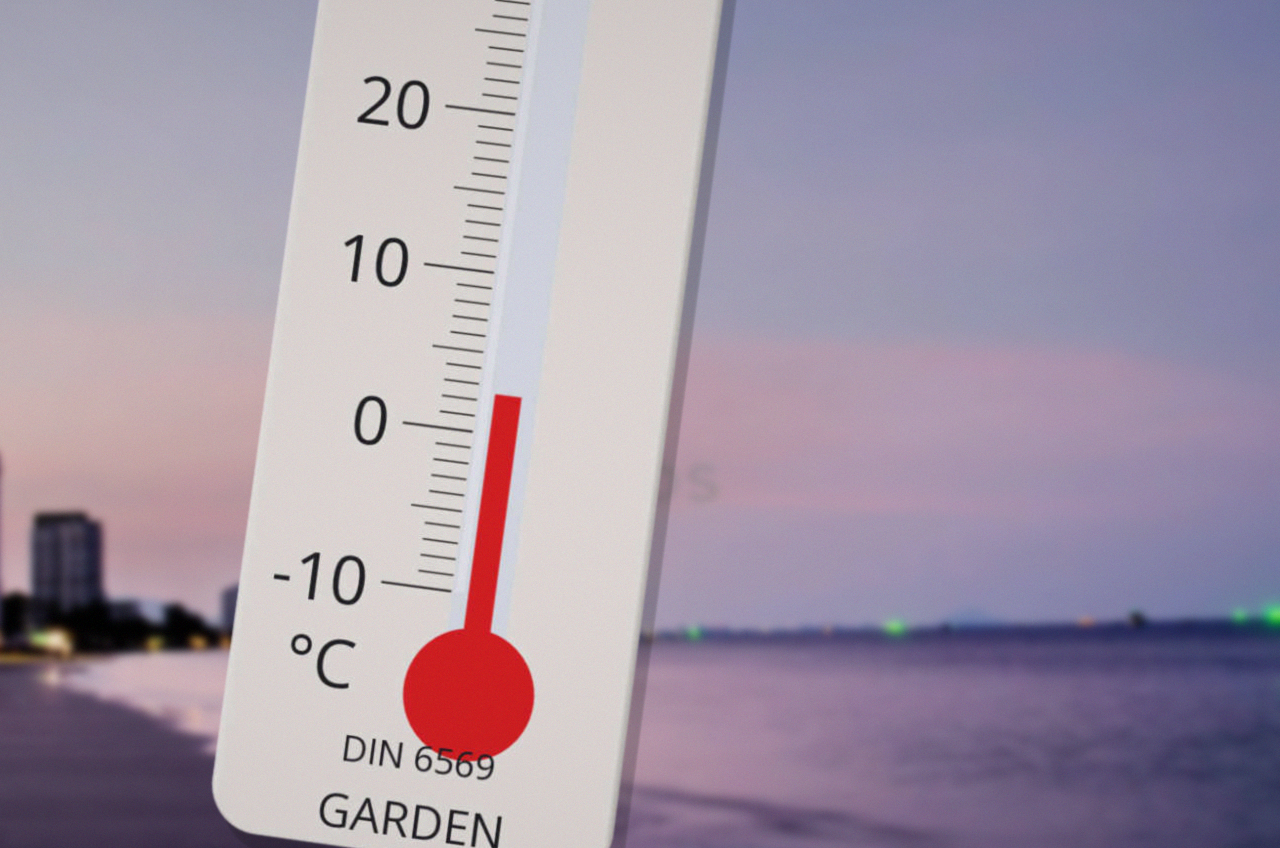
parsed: 2.5 °C
